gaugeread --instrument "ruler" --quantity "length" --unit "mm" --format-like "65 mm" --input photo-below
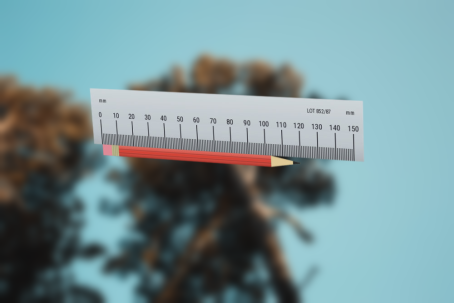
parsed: 120 mm
